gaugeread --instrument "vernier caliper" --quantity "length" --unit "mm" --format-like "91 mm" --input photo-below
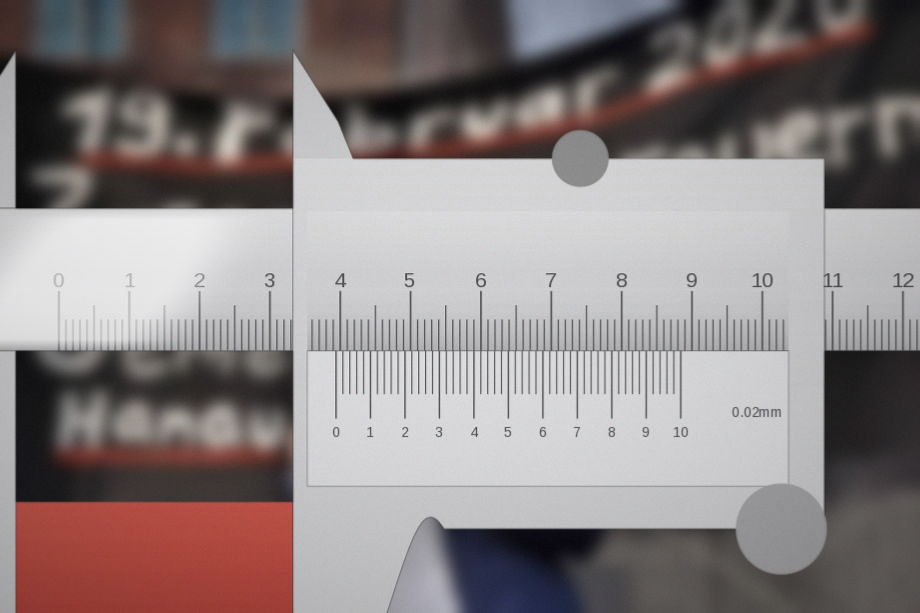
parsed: 39.4 mm
